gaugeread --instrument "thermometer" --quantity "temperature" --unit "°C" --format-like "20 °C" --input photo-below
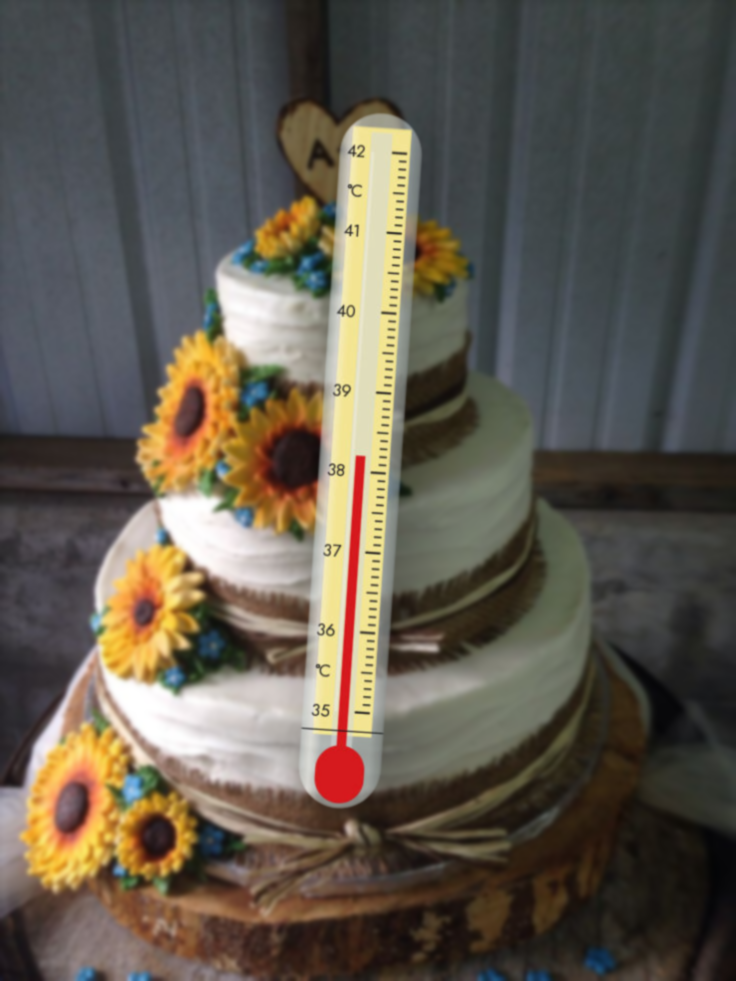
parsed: 38.2 °C
